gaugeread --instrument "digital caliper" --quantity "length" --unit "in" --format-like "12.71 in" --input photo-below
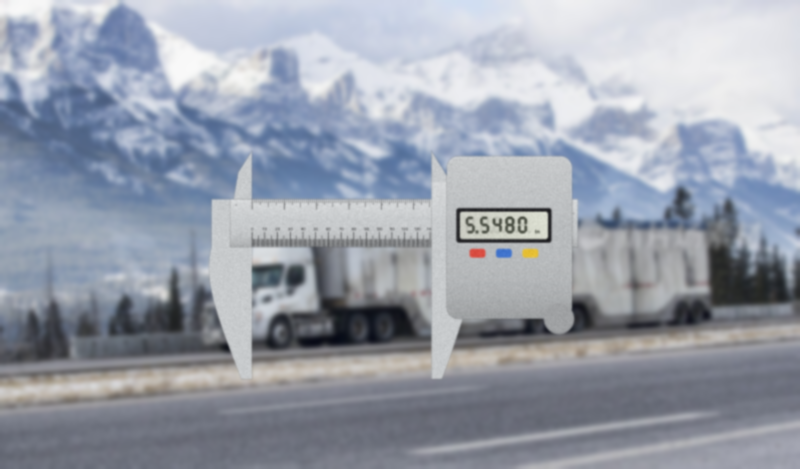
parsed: 5.5480 in
